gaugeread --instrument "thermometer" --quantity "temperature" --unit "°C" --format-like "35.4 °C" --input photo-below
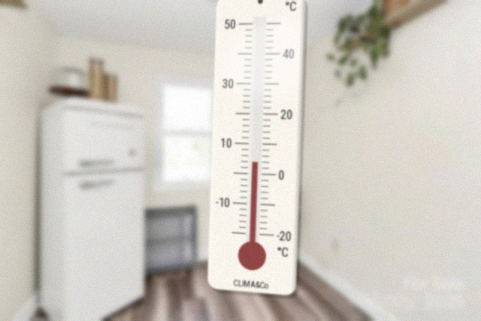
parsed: 4 °C
